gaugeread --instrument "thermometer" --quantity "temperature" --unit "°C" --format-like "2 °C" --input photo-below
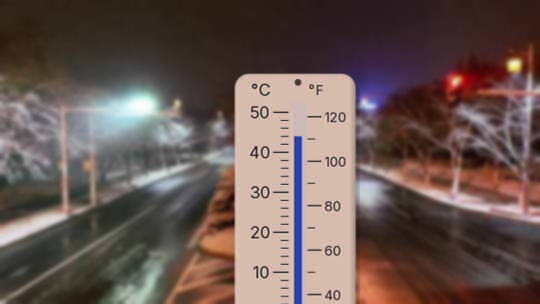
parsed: 44 °C
